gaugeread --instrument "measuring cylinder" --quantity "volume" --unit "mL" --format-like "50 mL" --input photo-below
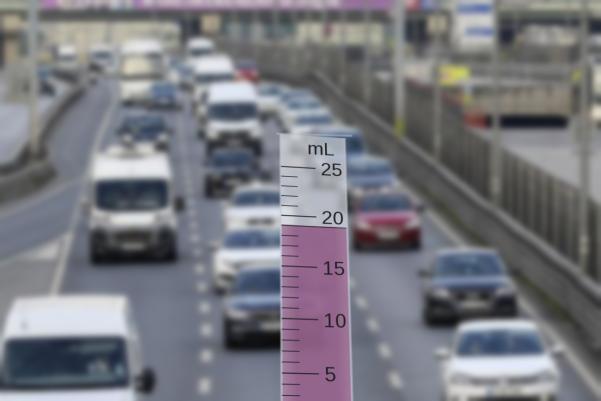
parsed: 19 mL
